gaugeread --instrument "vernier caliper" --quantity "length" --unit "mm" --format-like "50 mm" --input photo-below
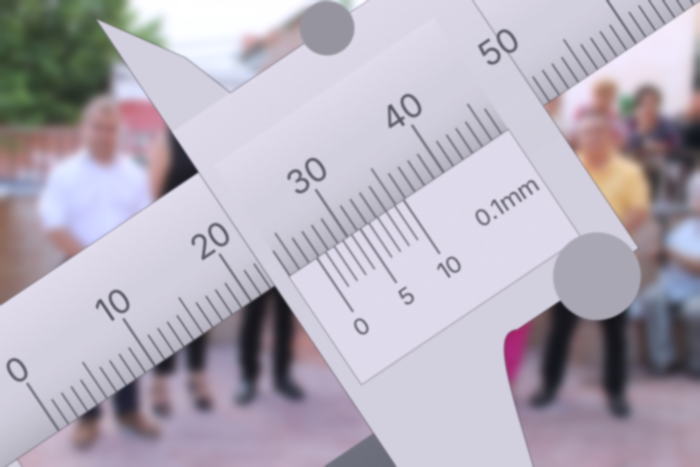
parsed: 26.8 mm
